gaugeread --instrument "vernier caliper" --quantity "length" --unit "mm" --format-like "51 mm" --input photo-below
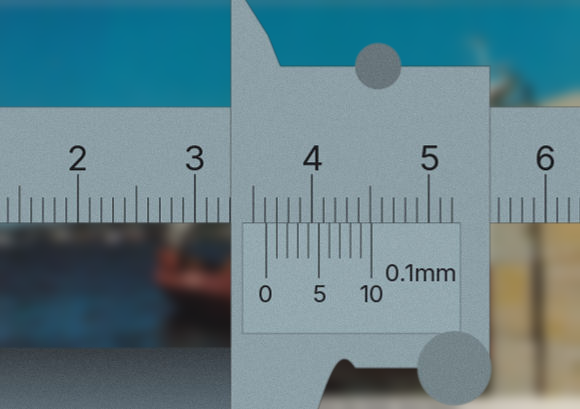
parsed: 36.1 mm
